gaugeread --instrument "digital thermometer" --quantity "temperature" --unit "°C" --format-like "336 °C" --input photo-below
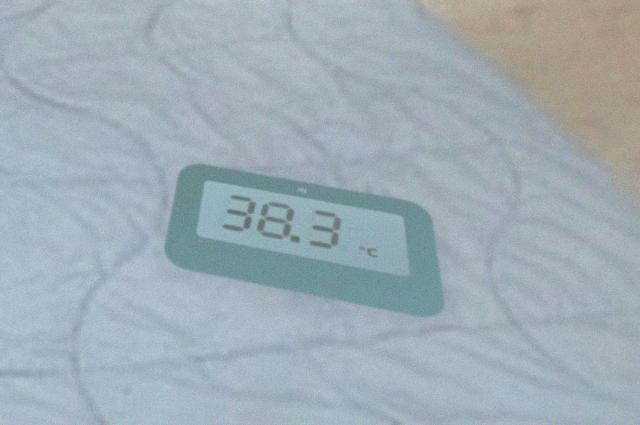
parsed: 38.3 °C
